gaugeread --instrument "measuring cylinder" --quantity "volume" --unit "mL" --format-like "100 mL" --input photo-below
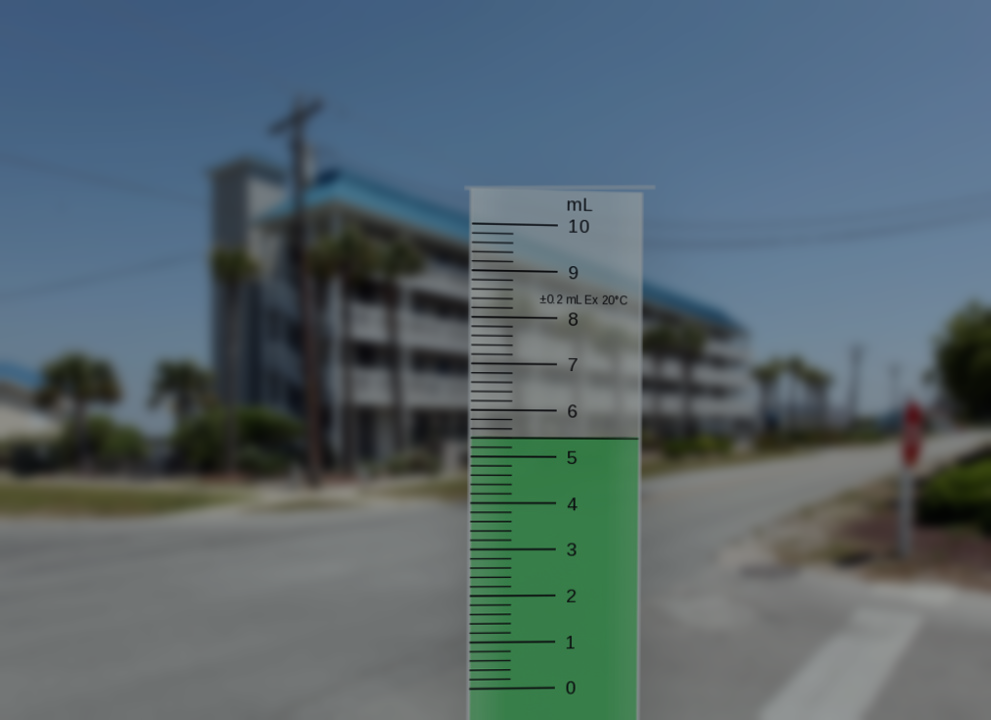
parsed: 5.4 mL
